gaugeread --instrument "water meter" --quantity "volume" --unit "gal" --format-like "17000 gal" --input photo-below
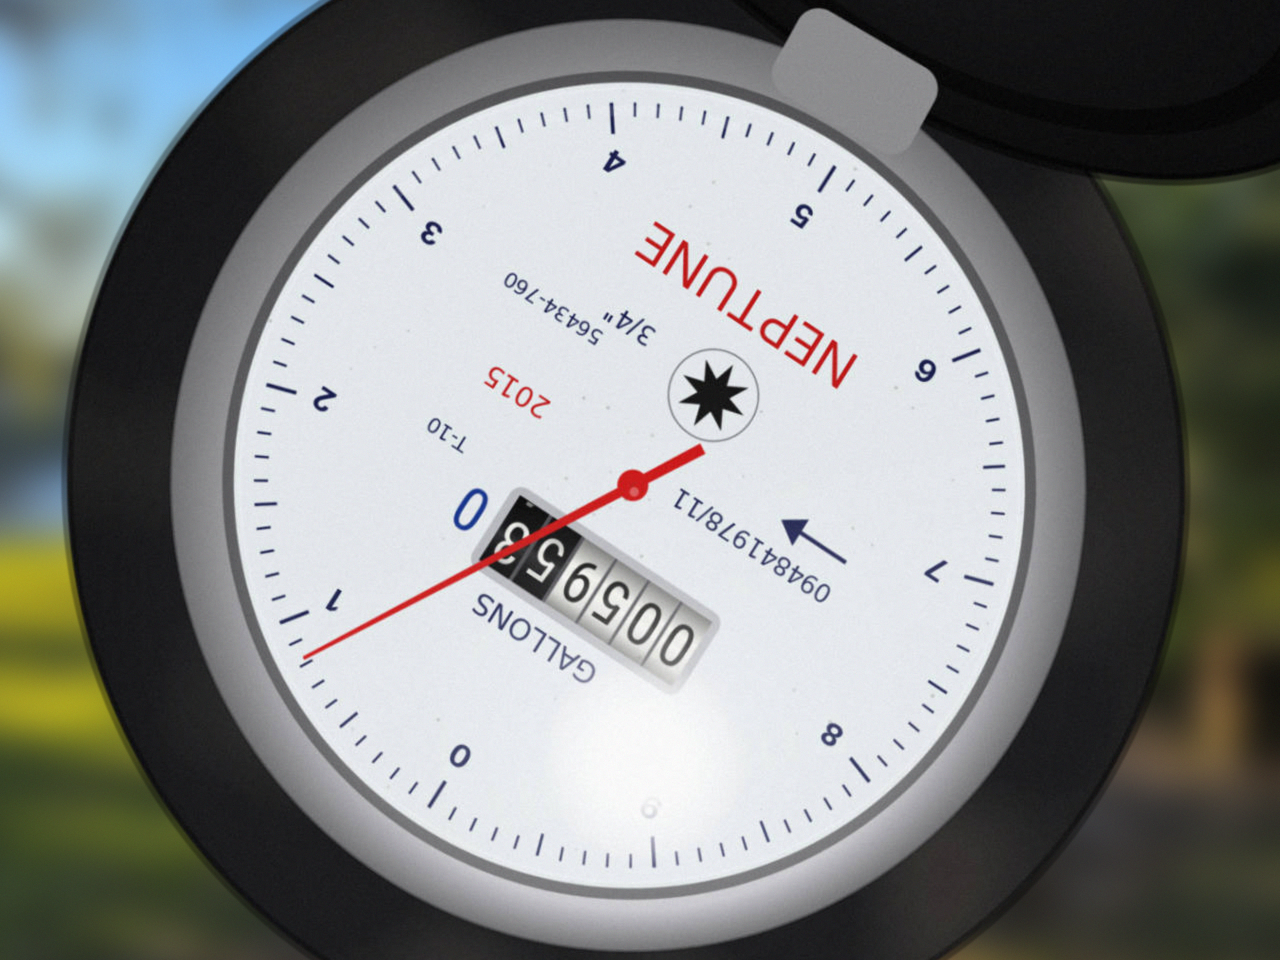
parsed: 59530.8 gal
